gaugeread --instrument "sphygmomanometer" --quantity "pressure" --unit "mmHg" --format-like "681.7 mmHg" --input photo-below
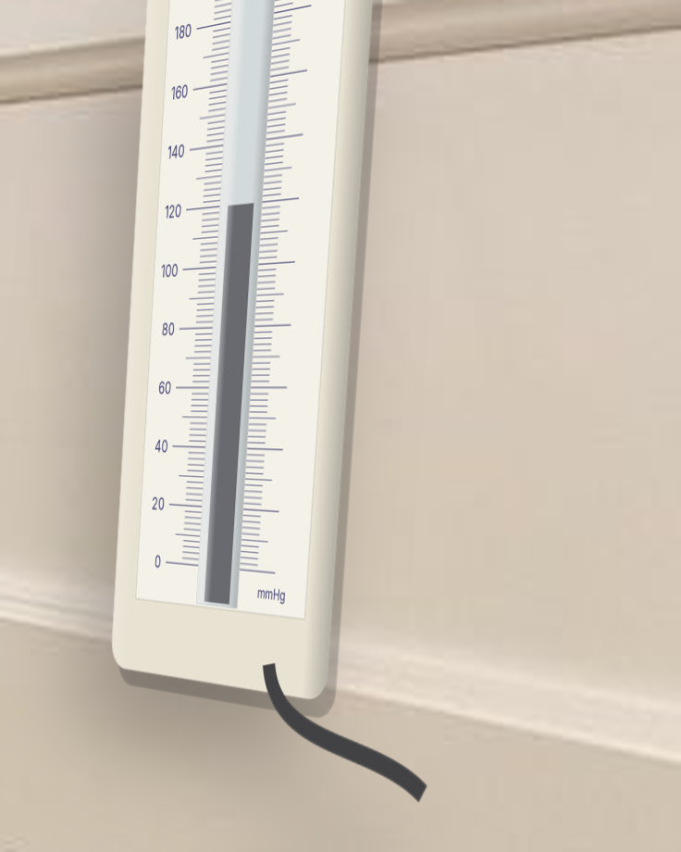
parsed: 120 mmHg
